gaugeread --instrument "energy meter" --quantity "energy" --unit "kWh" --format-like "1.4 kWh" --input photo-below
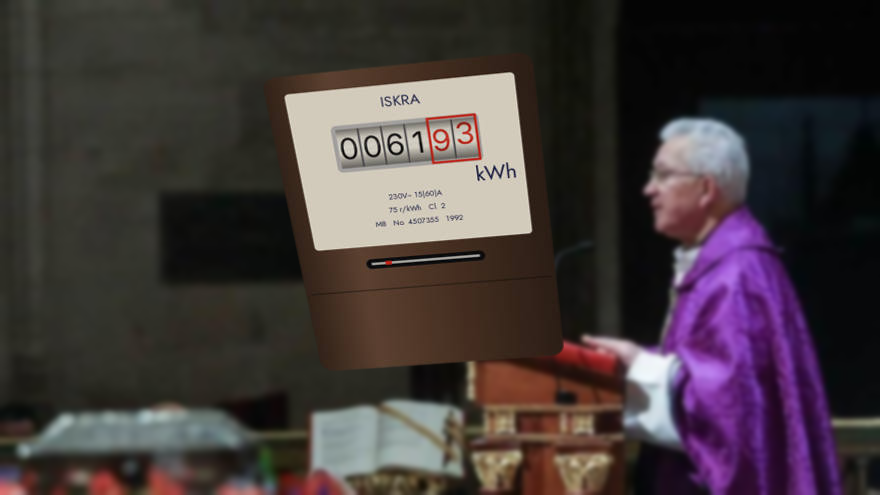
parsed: 61.93 kWh
